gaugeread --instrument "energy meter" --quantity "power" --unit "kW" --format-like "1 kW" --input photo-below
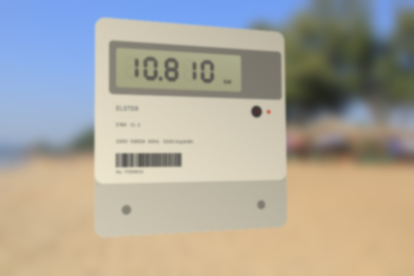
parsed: 10.810 kW
